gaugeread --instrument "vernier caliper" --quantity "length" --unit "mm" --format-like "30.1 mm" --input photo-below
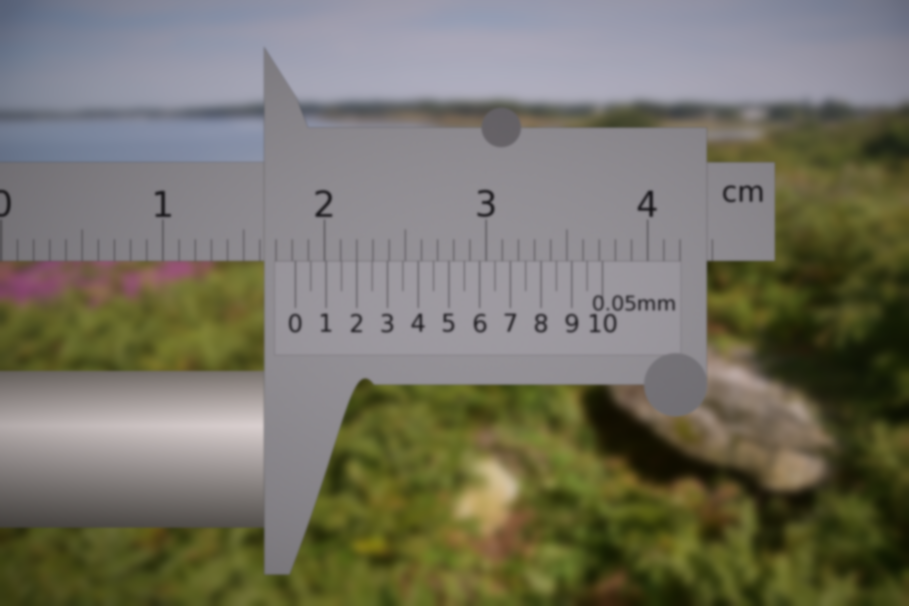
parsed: 18.2 mm
